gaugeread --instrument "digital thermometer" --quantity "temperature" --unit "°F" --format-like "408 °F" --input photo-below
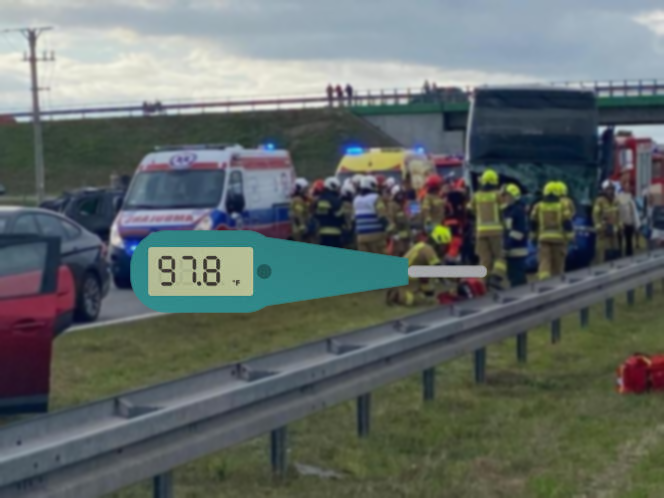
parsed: 97.8 °F
